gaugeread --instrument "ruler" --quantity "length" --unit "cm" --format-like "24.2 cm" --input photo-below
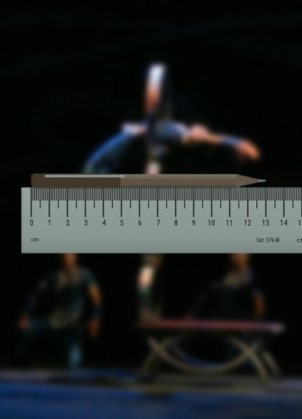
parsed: 13 cm
